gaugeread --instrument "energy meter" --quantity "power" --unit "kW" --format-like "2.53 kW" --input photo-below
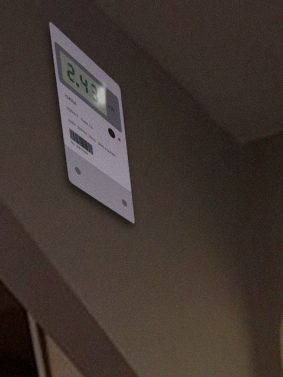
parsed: 2.43 kW
